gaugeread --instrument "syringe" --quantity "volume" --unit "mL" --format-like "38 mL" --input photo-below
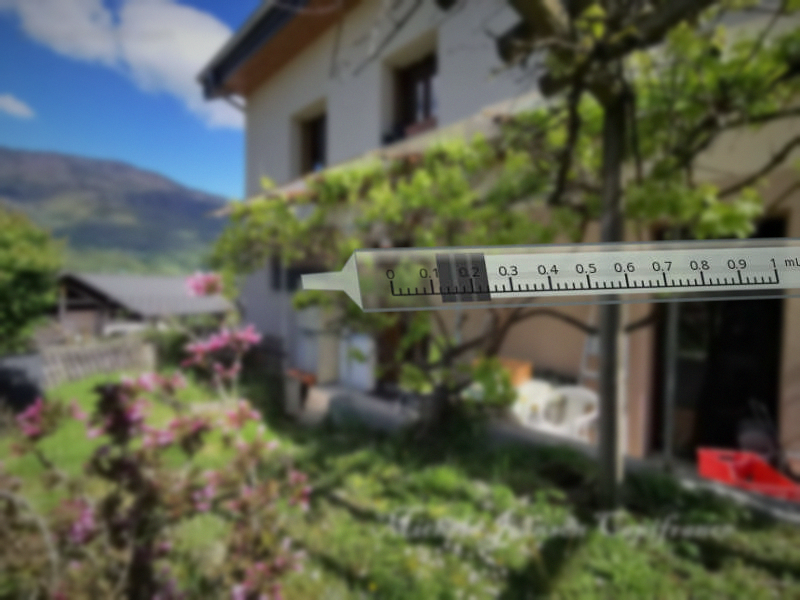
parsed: 0.12 mL
